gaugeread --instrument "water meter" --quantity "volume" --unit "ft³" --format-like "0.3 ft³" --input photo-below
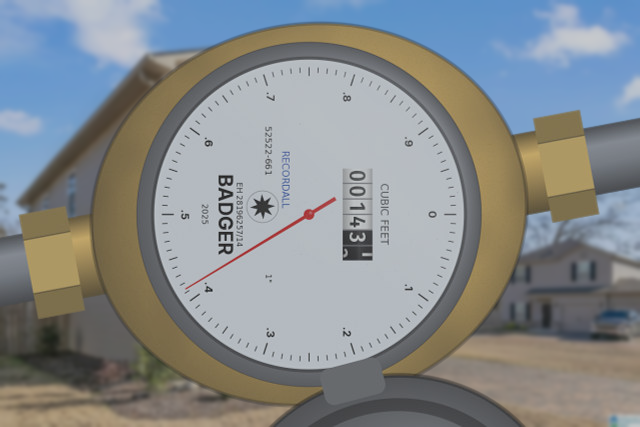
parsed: 1431.41 ft³
